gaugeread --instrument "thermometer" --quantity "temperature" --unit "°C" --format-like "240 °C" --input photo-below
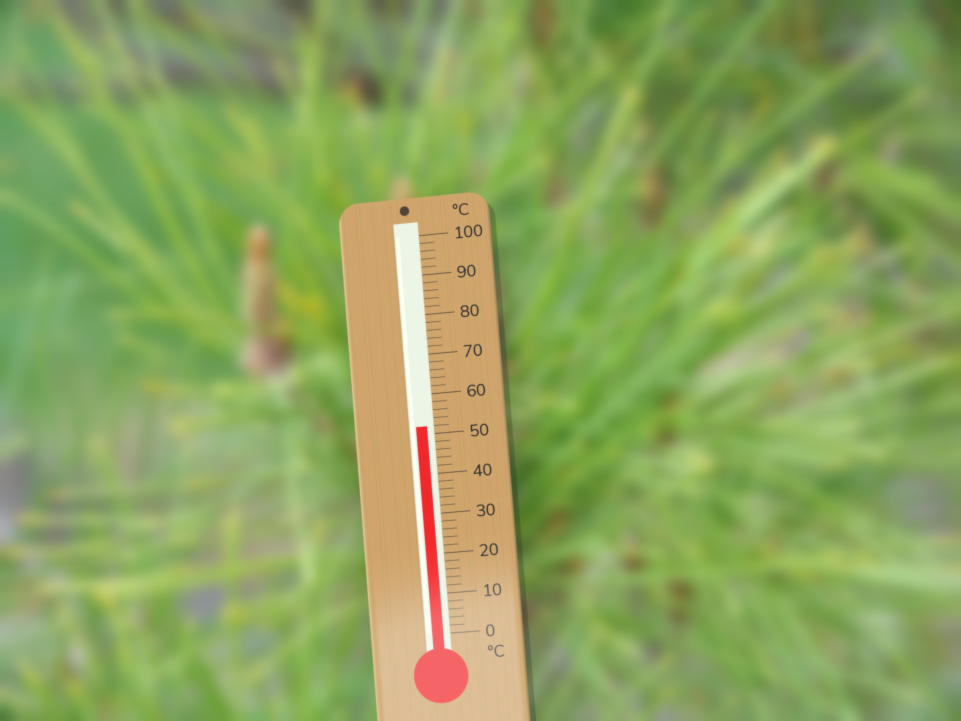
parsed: 52 °C
